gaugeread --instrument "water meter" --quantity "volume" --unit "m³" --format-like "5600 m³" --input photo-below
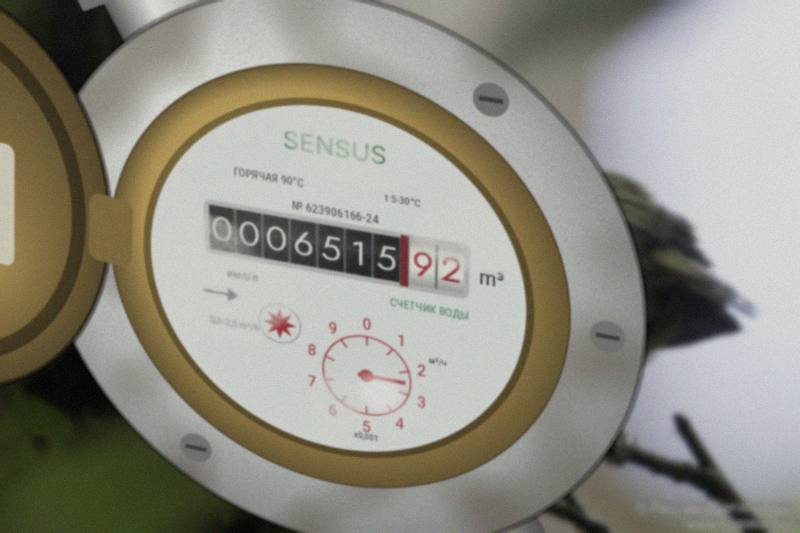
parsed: 6515.922 m³
